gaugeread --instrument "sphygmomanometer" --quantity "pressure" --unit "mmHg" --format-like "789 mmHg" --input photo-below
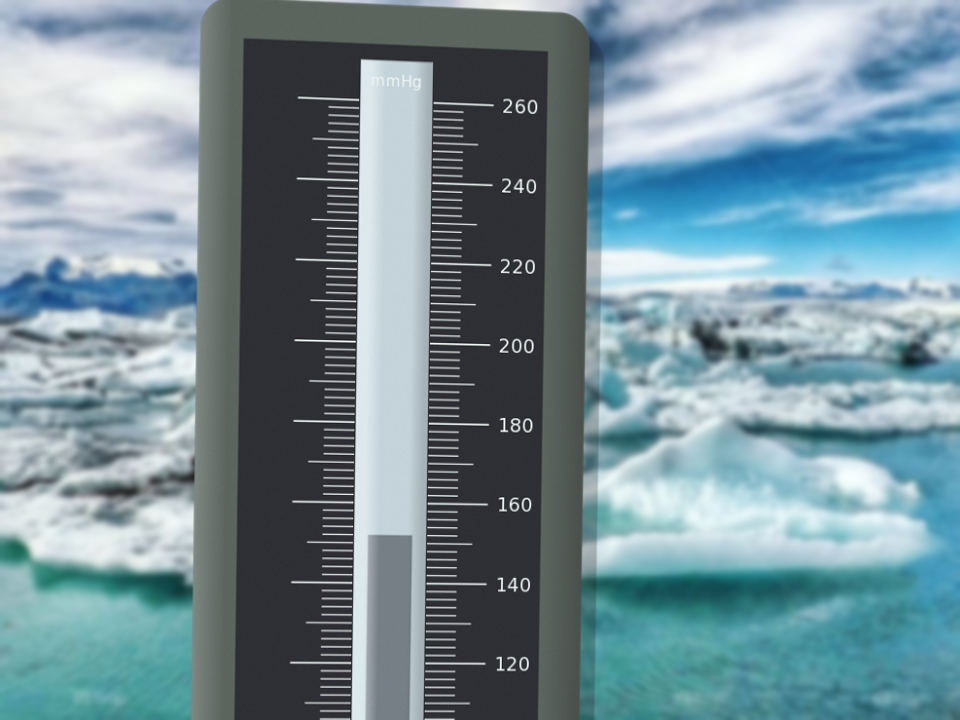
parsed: 152 mmHg
